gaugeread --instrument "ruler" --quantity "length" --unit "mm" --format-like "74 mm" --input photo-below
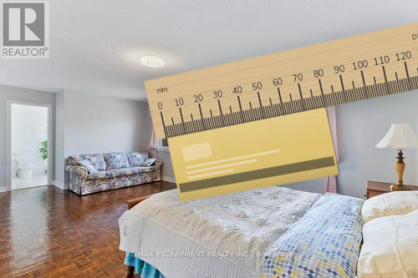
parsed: 80 mm
